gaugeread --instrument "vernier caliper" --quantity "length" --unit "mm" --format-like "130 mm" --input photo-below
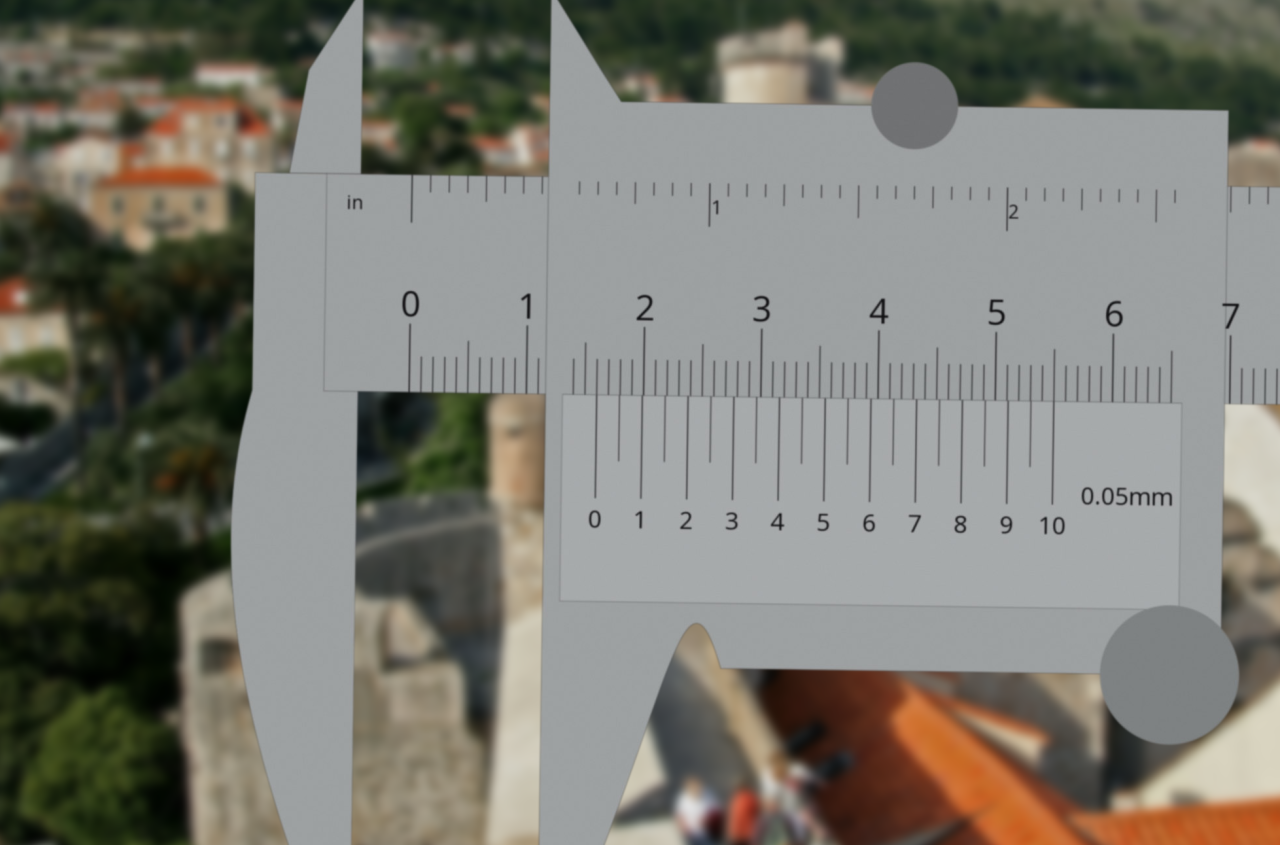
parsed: 16.0 mm
